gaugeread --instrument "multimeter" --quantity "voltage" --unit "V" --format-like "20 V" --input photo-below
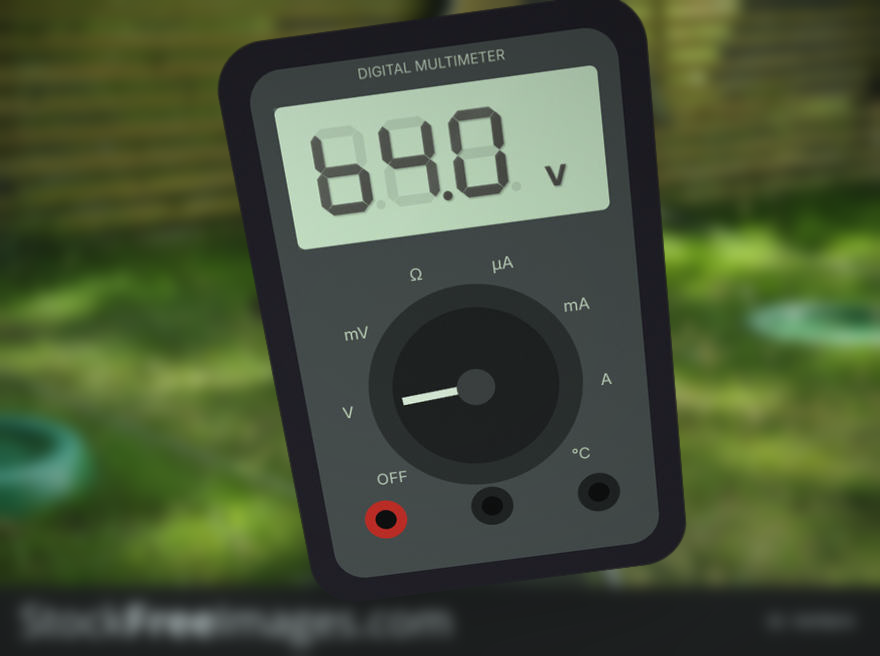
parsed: 64.0 V
